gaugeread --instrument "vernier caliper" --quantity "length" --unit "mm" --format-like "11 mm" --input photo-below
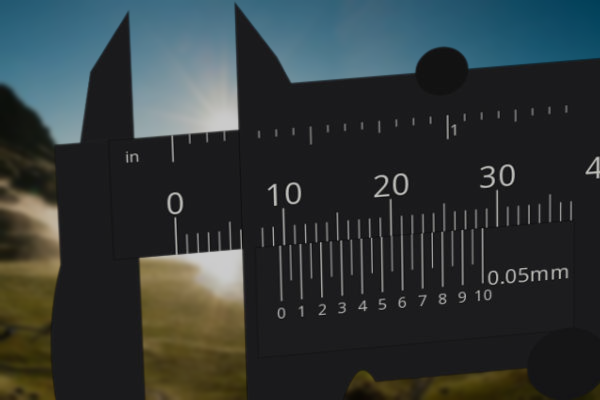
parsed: 9.6 mm
